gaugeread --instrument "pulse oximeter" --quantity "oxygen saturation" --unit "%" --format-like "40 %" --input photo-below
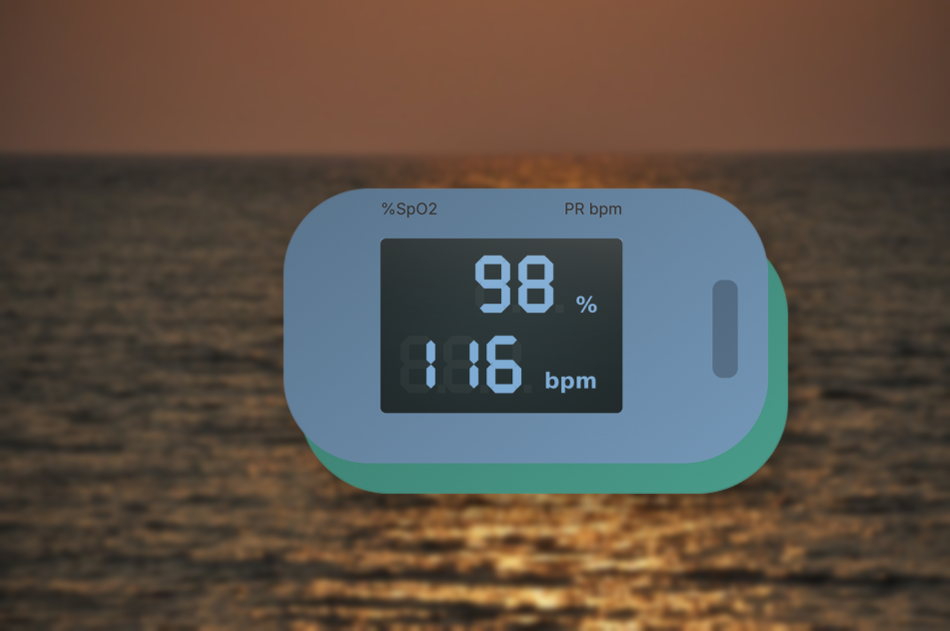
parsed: 98 %
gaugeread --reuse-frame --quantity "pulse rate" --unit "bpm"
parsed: 116 bpm
